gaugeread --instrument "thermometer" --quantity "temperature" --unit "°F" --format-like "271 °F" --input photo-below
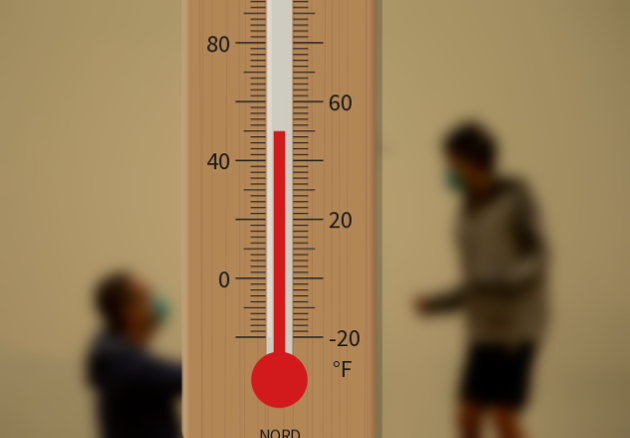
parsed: 50 °F
